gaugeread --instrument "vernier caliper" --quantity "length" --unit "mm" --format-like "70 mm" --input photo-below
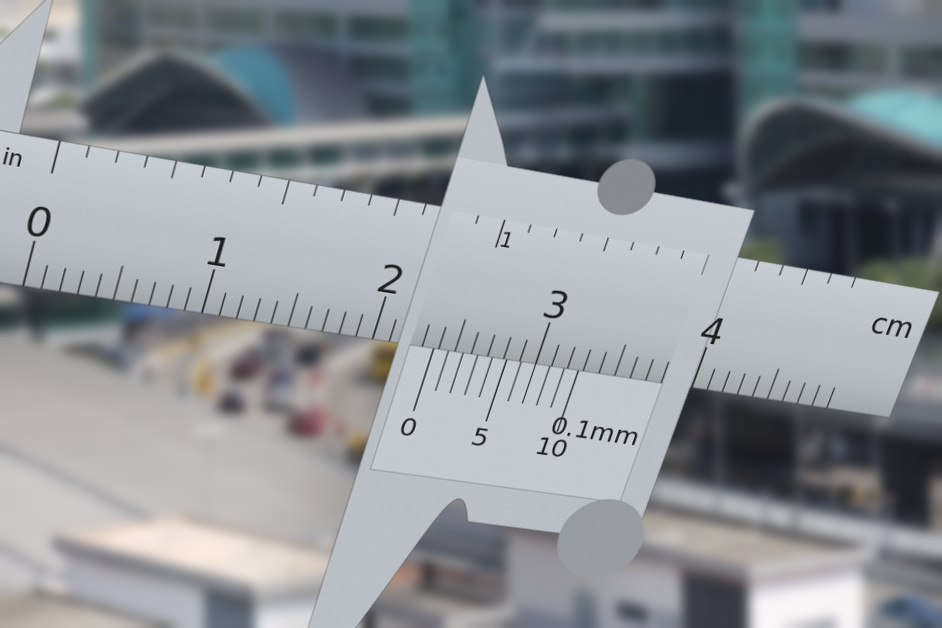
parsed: 23.7 mm
